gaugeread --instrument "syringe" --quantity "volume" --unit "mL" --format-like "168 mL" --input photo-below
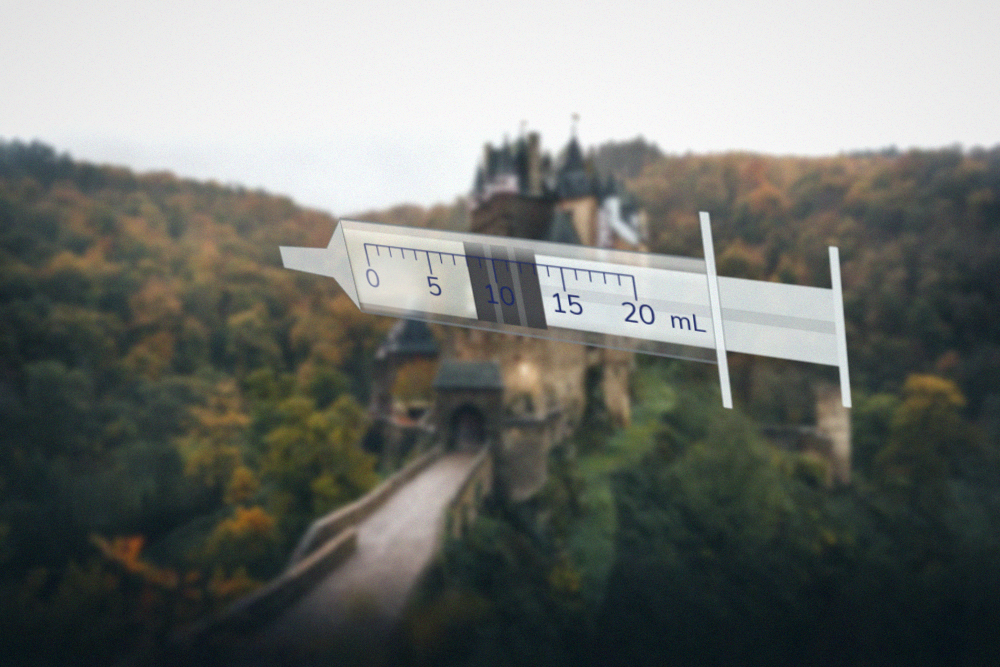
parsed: 8 mL
